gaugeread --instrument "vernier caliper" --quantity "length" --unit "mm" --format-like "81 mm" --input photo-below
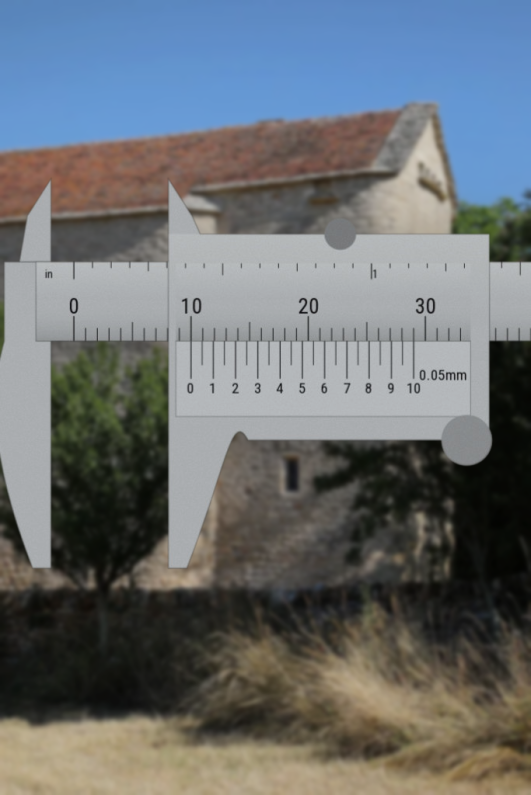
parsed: 10.0 mm
